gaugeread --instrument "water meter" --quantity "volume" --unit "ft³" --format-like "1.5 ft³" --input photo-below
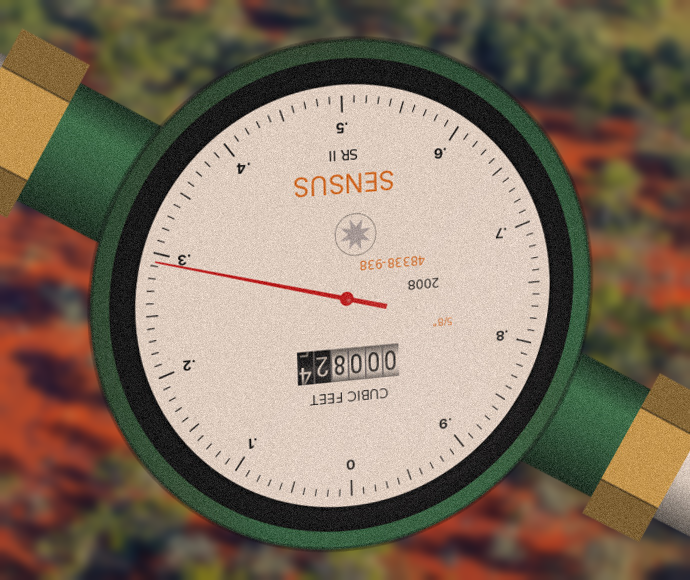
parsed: 824.29 ft³
